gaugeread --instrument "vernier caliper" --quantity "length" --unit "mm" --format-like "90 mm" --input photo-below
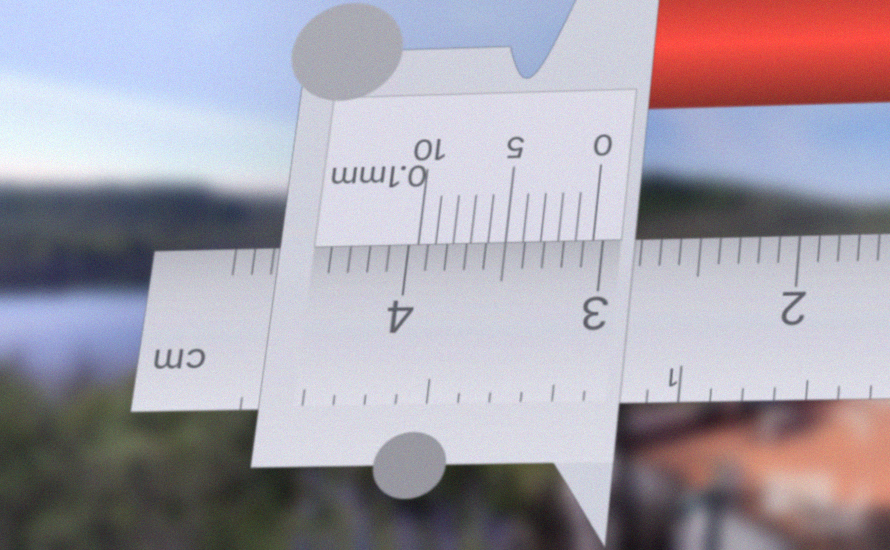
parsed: 30.5 mm
